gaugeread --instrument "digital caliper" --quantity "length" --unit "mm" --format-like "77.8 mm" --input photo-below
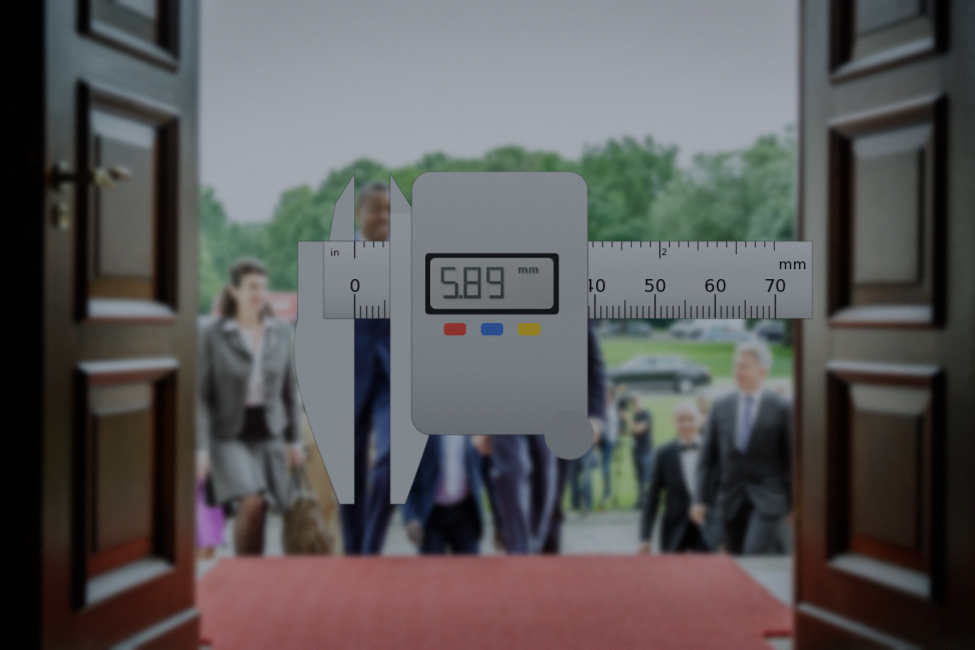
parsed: 5.89 mm
